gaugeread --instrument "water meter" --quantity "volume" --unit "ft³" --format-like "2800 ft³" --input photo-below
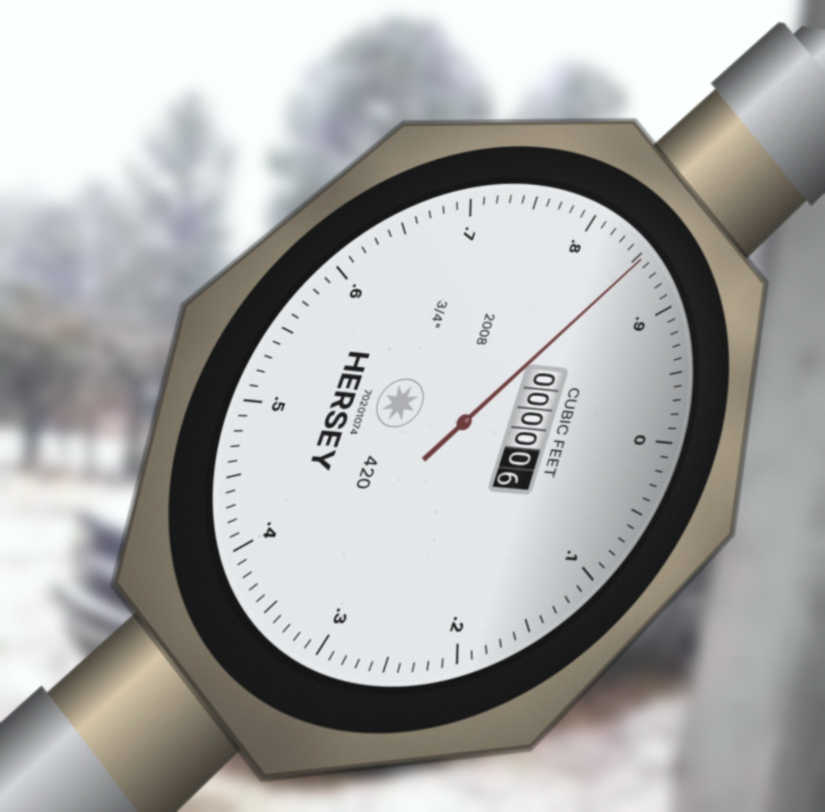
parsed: 5.85 ft³
